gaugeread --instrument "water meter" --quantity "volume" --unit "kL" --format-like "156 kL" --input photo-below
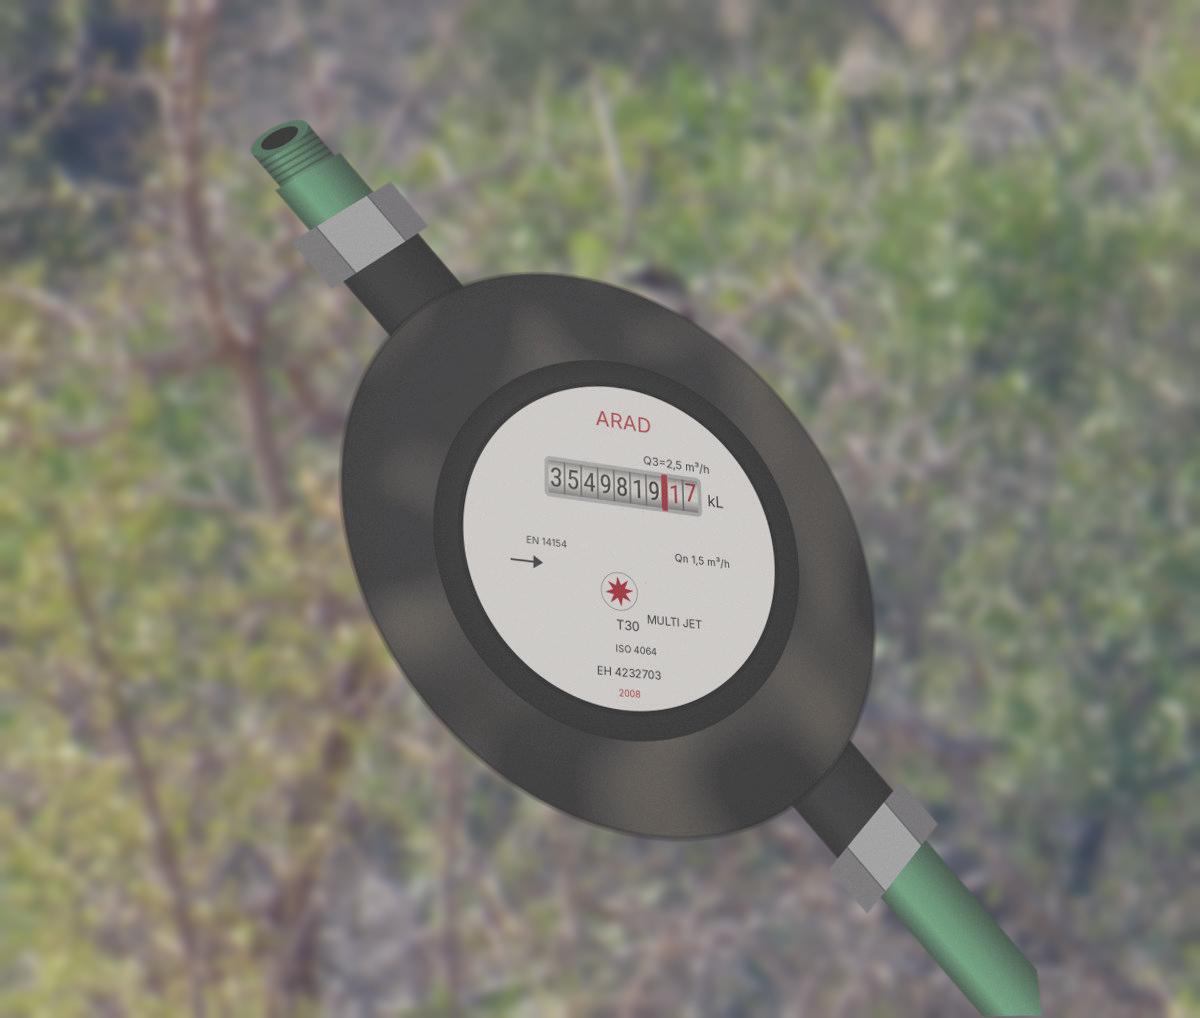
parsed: 3549819.17 kL
